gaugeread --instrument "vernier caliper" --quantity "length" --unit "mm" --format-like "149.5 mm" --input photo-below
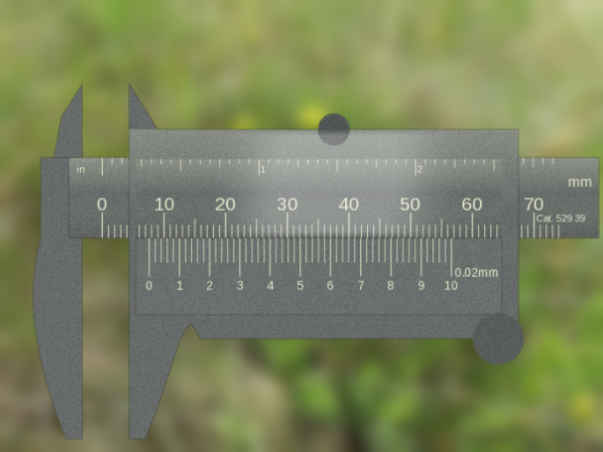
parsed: 7.6 mm
